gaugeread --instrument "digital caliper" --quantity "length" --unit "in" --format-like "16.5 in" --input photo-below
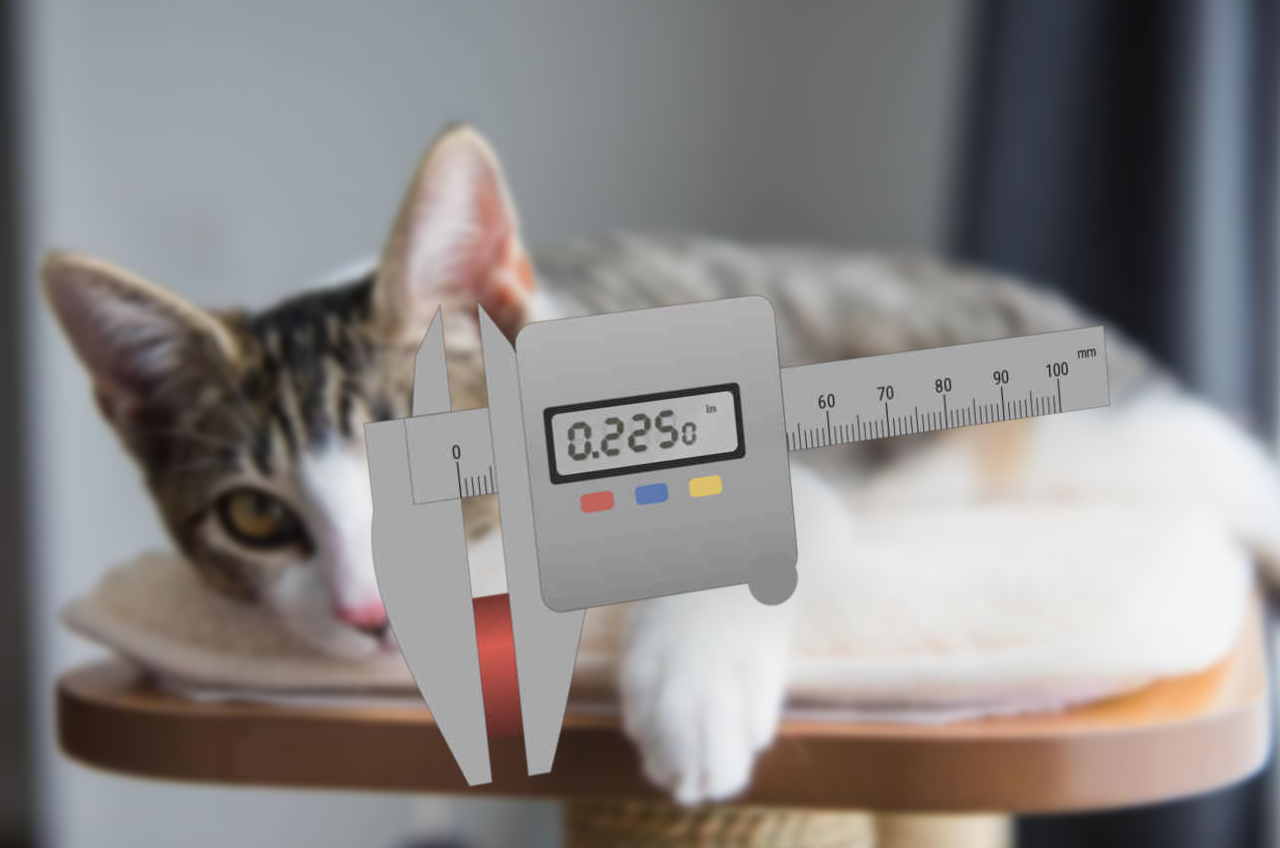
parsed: 0.2250 in
